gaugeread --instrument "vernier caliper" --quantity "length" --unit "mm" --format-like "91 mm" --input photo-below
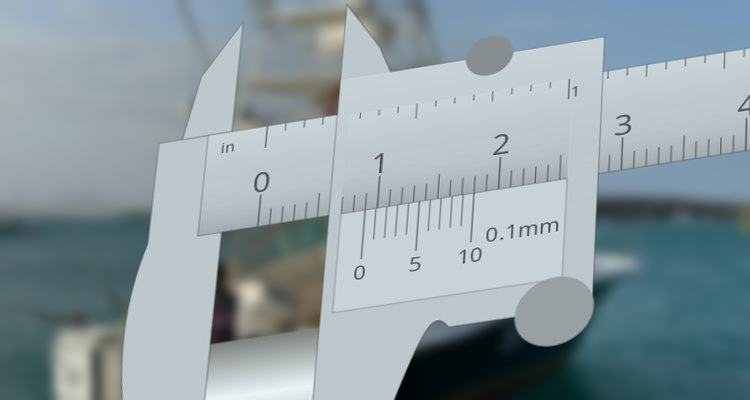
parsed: 9.0 mm
